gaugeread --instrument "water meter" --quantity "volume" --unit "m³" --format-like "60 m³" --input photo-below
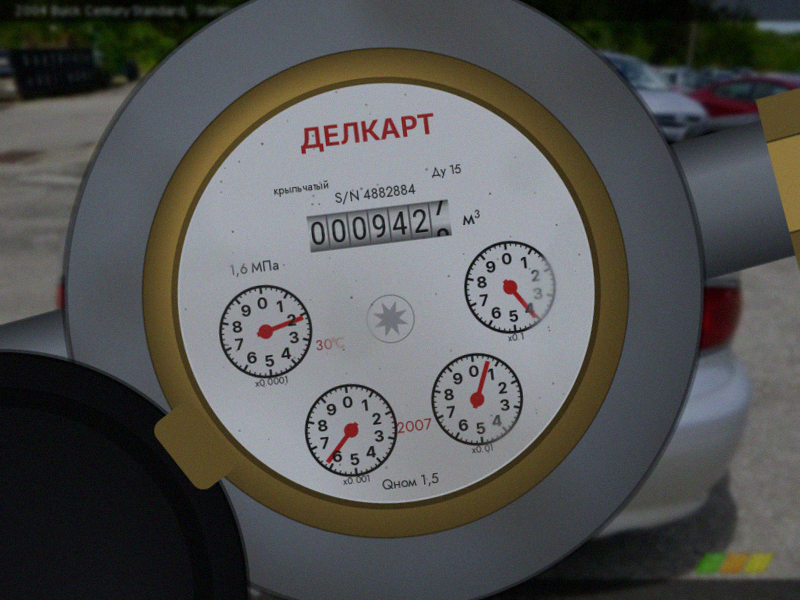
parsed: 9427.4062 m³
